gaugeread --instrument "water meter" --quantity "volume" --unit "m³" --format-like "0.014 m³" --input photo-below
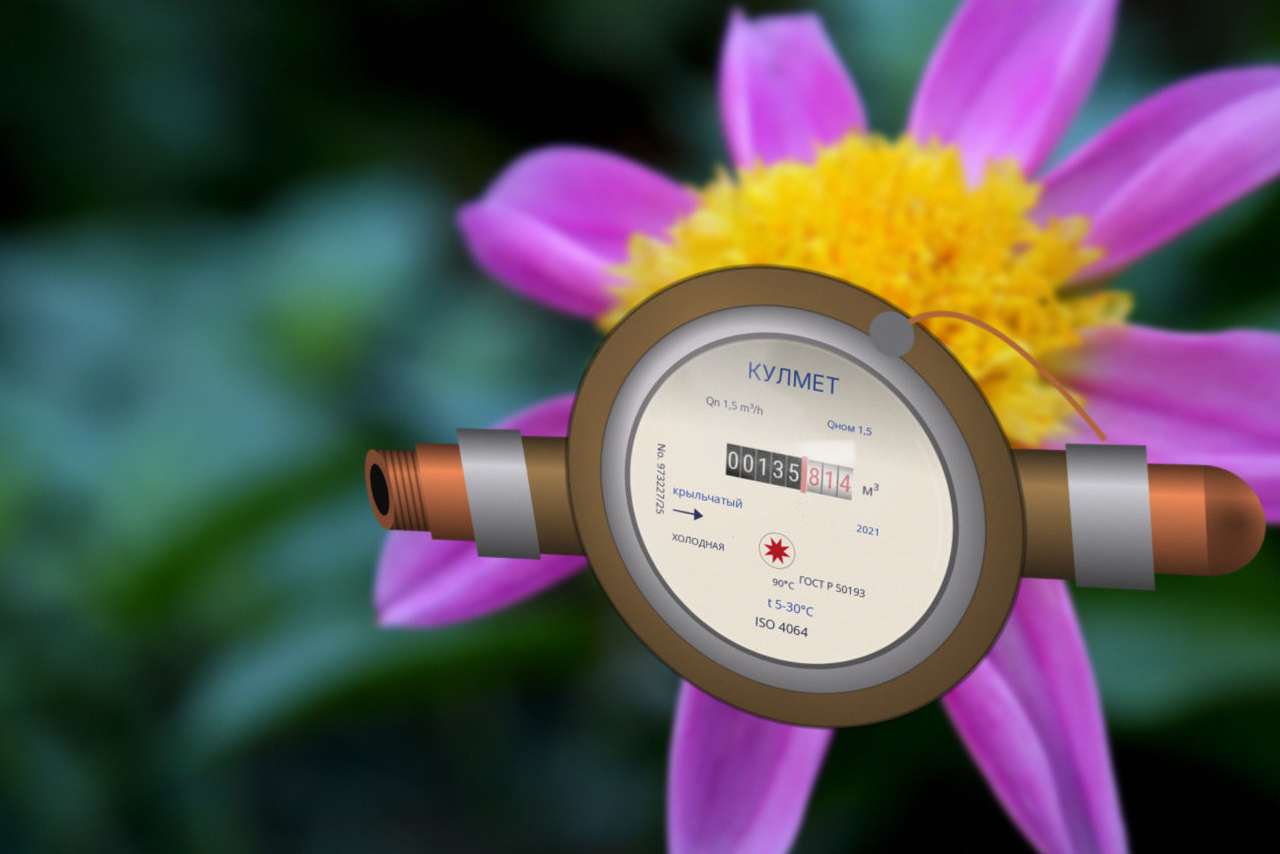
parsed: 135.814 m³
